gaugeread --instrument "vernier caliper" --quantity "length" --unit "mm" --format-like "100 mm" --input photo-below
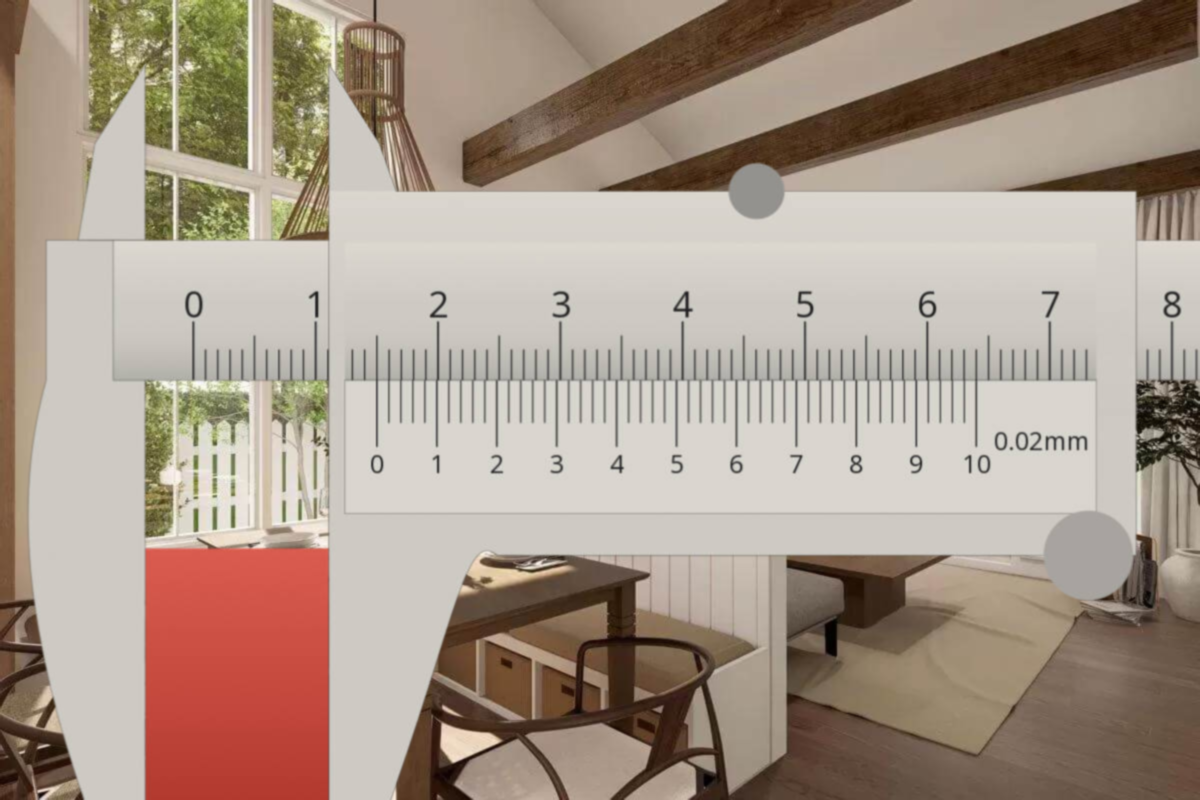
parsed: 15.0 mm
